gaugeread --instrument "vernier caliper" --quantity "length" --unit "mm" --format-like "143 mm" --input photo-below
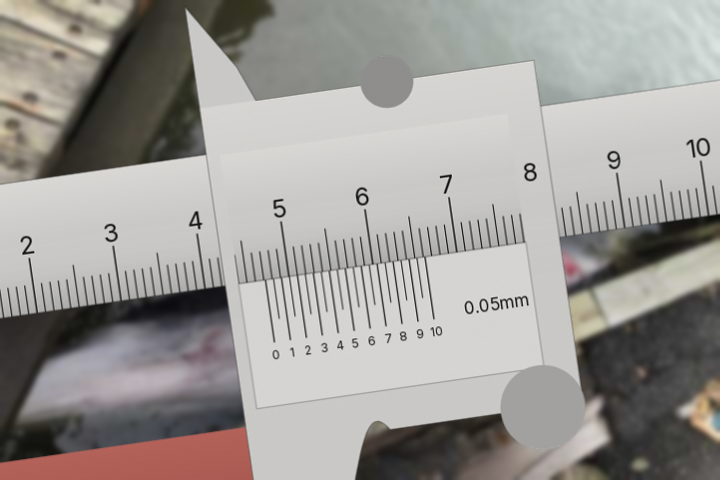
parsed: 47.2 mm
